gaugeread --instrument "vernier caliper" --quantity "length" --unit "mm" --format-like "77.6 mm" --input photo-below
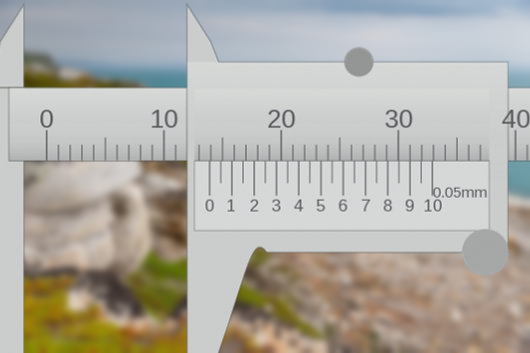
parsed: 13.9 mm
